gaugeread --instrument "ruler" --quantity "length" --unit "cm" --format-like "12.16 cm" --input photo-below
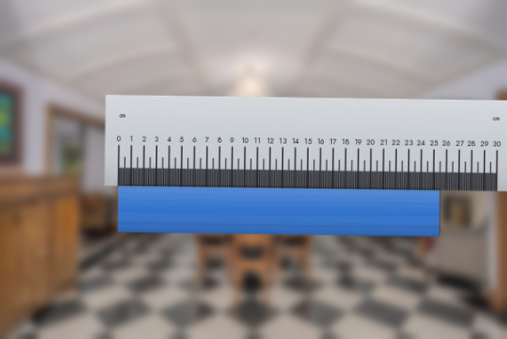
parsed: 25.5 cm
